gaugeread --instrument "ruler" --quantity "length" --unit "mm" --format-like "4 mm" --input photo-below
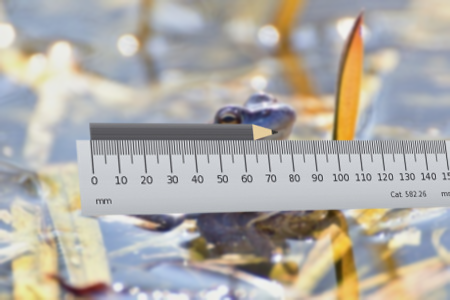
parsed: 75 mm
